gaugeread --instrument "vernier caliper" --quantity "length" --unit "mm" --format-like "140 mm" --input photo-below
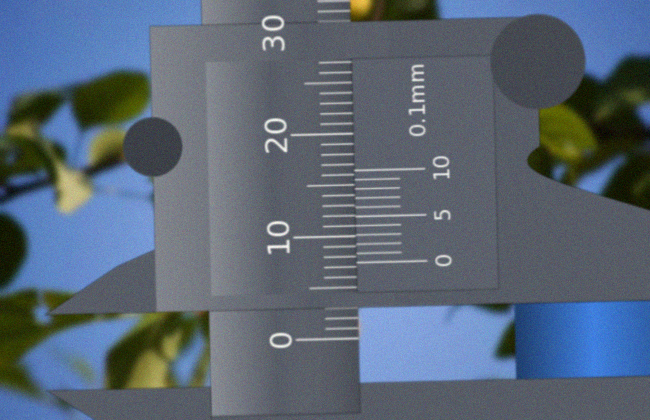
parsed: 7.4 mm
